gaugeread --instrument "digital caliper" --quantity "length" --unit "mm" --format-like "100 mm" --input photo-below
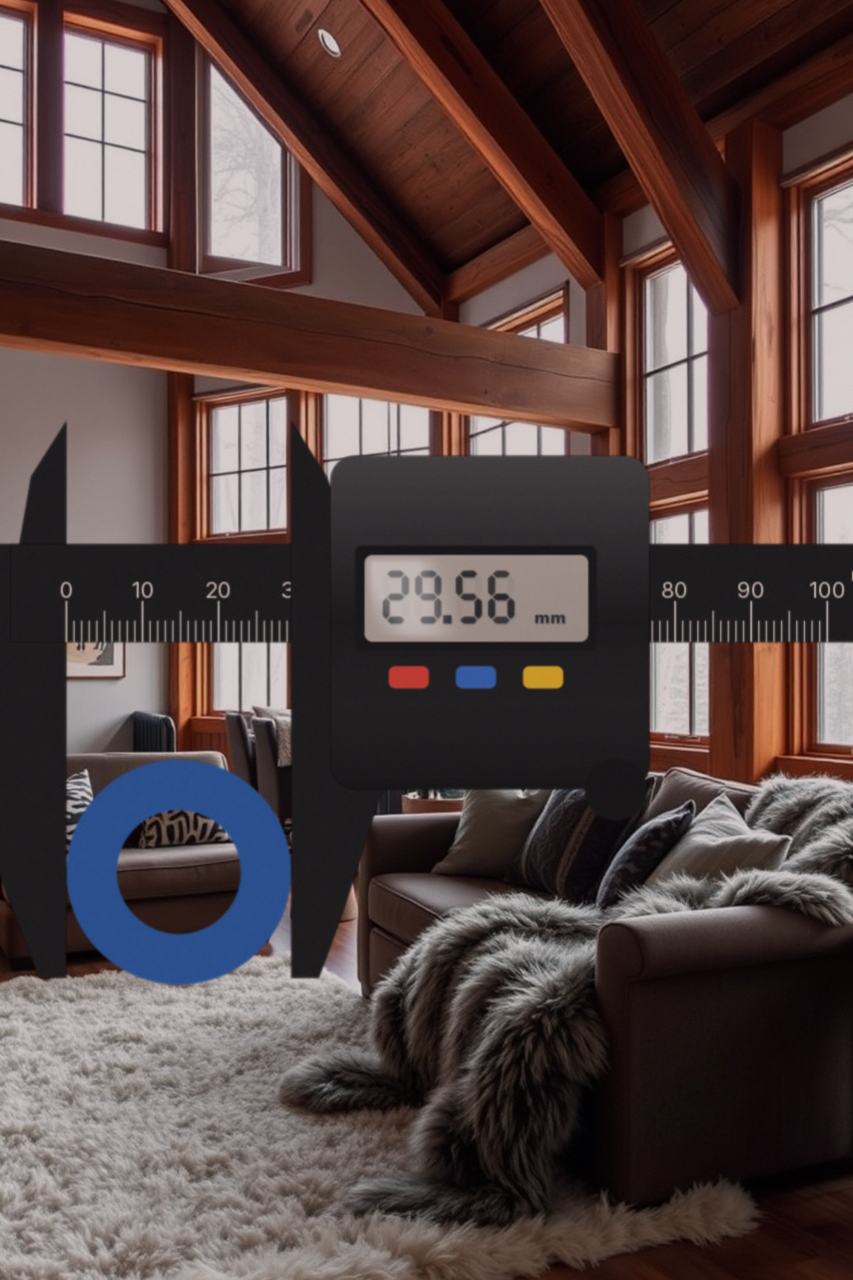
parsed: 29.56 mm
